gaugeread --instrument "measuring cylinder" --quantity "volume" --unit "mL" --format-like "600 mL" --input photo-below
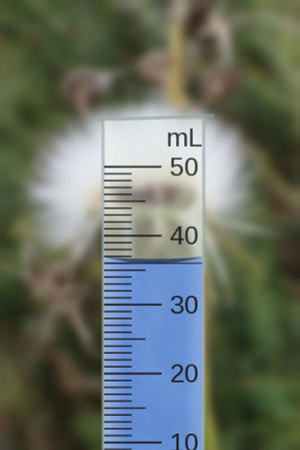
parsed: 36 mL
